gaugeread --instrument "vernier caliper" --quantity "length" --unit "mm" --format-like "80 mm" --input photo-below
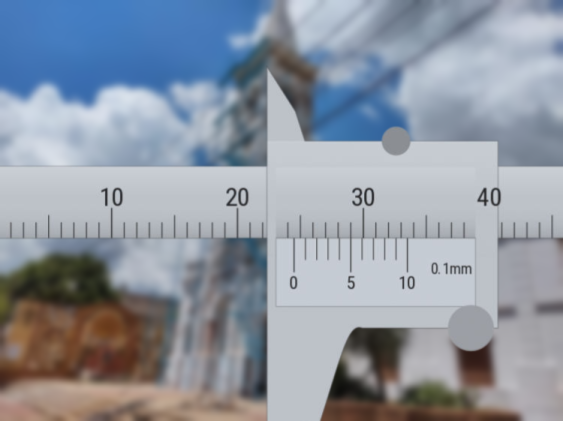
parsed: 24.5 mm
